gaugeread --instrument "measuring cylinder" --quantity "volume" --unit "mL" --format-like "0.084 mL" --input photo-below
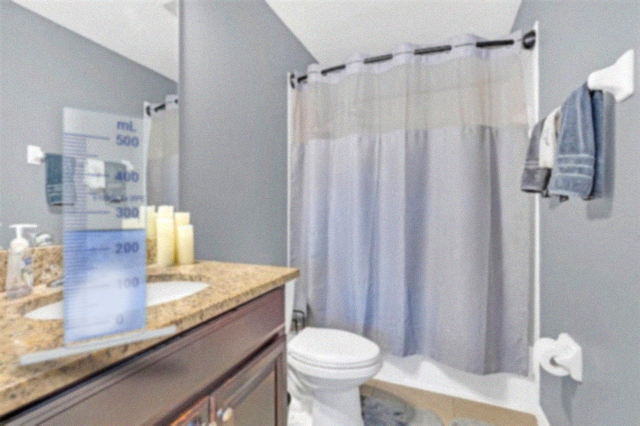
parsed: 250 mL
